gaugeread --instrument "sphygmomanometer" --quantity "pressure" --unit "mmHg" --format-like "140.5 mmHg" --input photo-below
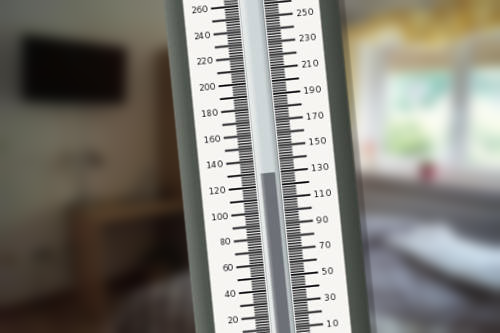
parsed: 130 mmHg
